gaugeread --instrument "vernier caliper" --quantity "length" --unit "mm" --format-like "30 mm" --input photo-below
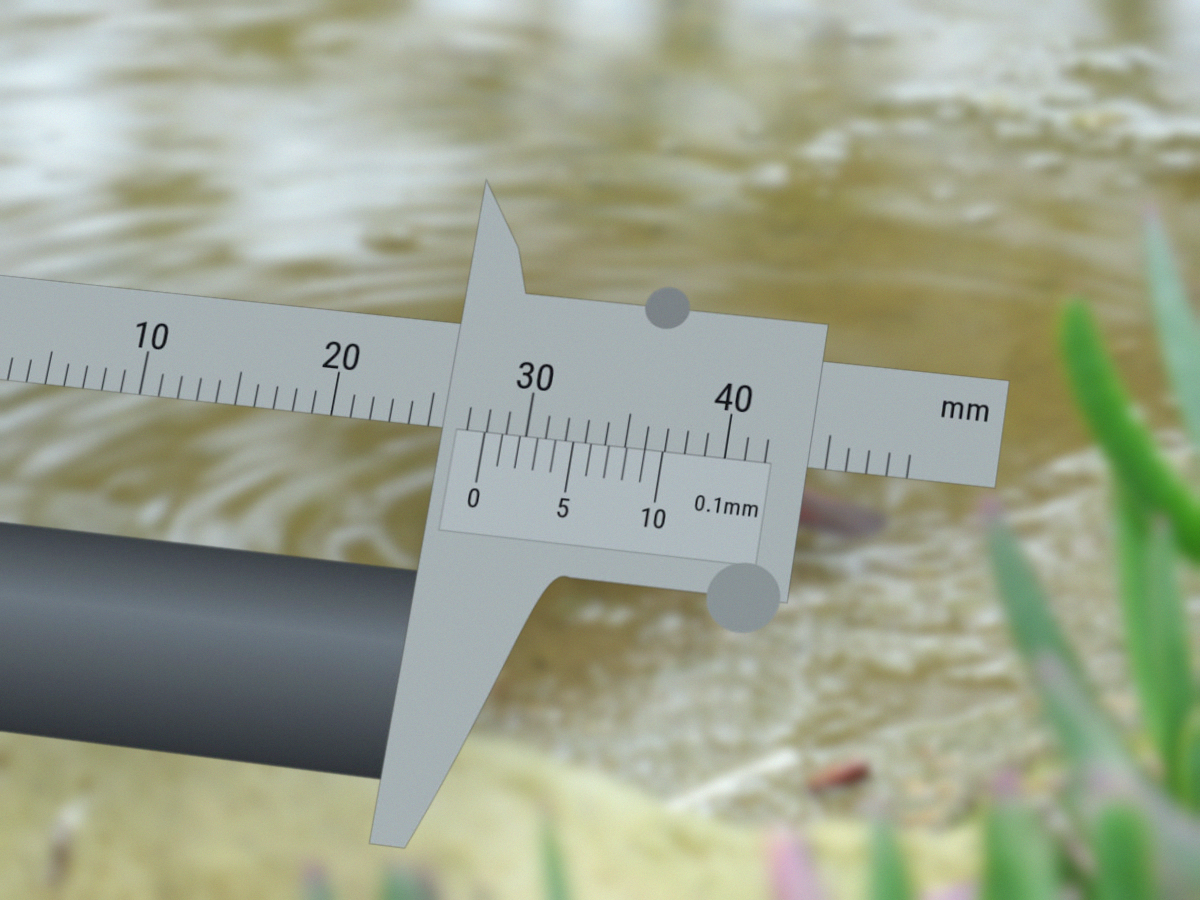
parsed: 27.9 mm
